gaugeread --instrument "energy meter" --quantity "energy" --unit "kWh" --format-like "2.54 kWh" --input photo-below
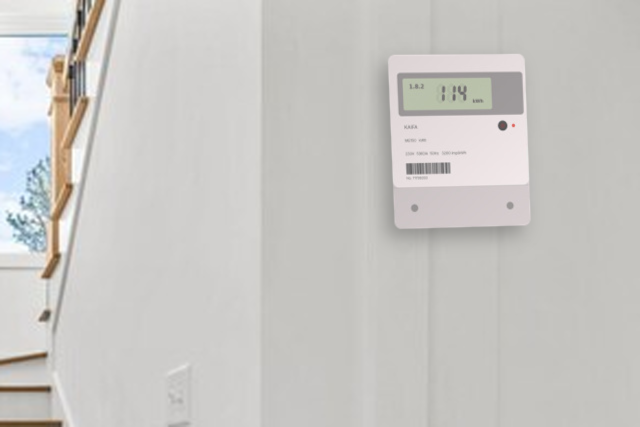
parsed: 114 kWh
